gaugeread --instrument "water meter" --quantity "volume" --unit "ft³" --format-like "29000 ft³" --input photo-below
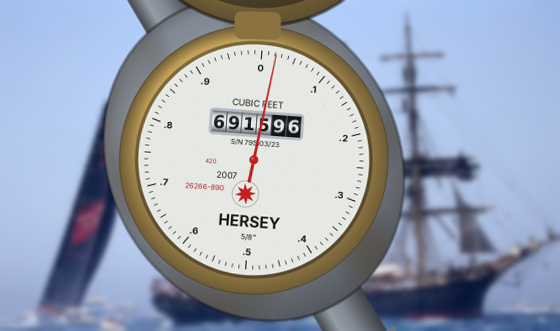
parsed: 691596.02 ft³
